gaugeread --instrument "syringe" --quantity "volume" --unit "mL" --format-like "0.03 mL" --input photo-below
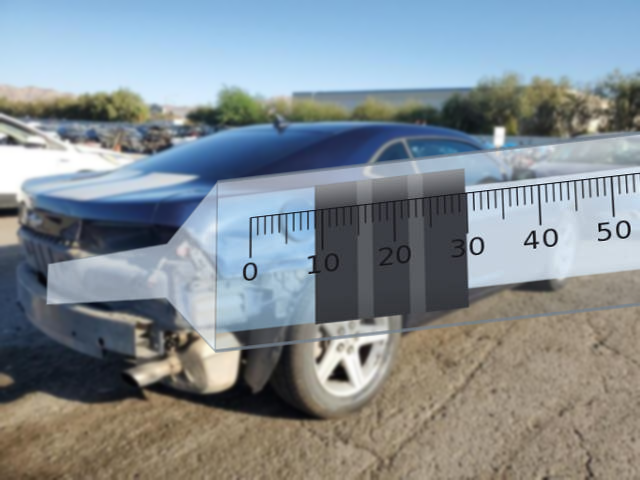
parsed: 9 mL
